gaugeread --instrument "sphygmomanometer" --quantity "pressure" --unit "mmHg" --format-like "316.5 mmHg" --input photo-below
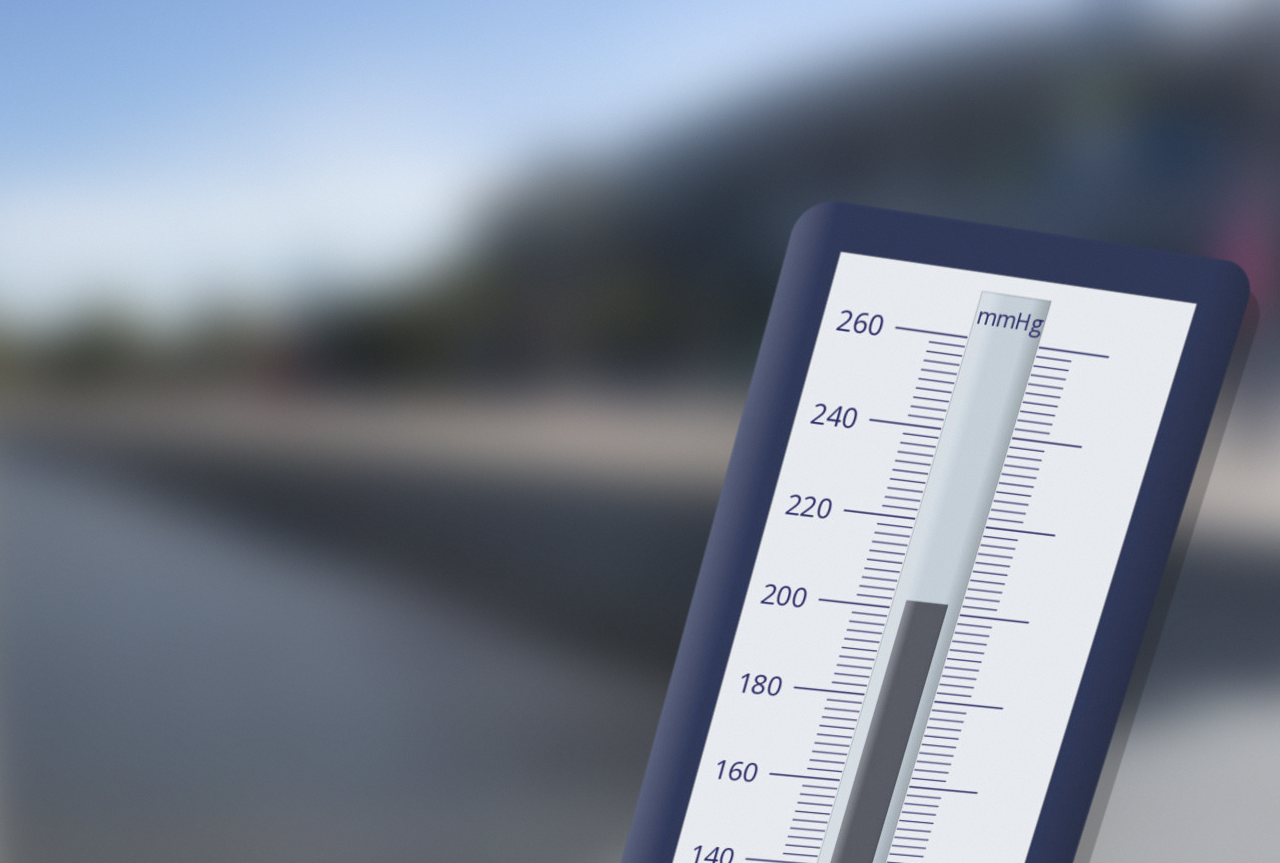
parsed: 202 mmHg
